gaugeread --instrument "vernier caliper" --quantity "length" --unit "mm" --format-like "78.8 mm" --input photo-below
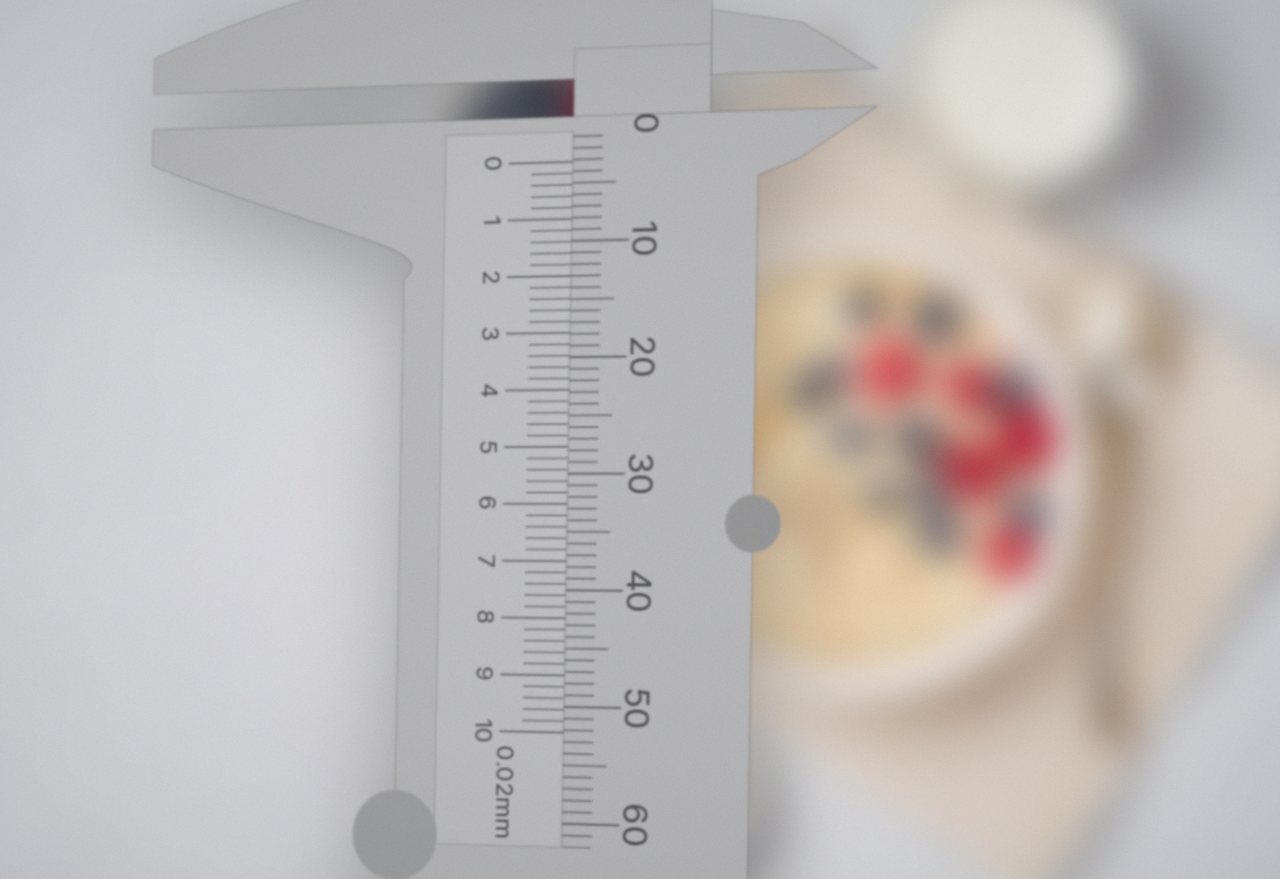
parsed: 3.2 mm
